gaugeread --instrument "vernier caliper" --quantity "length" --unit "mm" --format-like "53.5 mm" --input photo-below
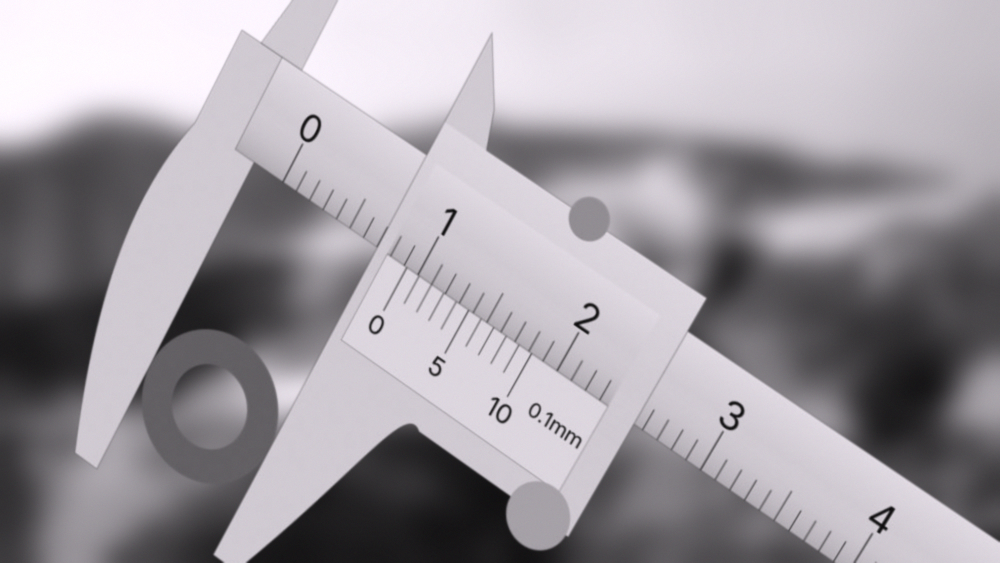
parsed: 9.2 mm
